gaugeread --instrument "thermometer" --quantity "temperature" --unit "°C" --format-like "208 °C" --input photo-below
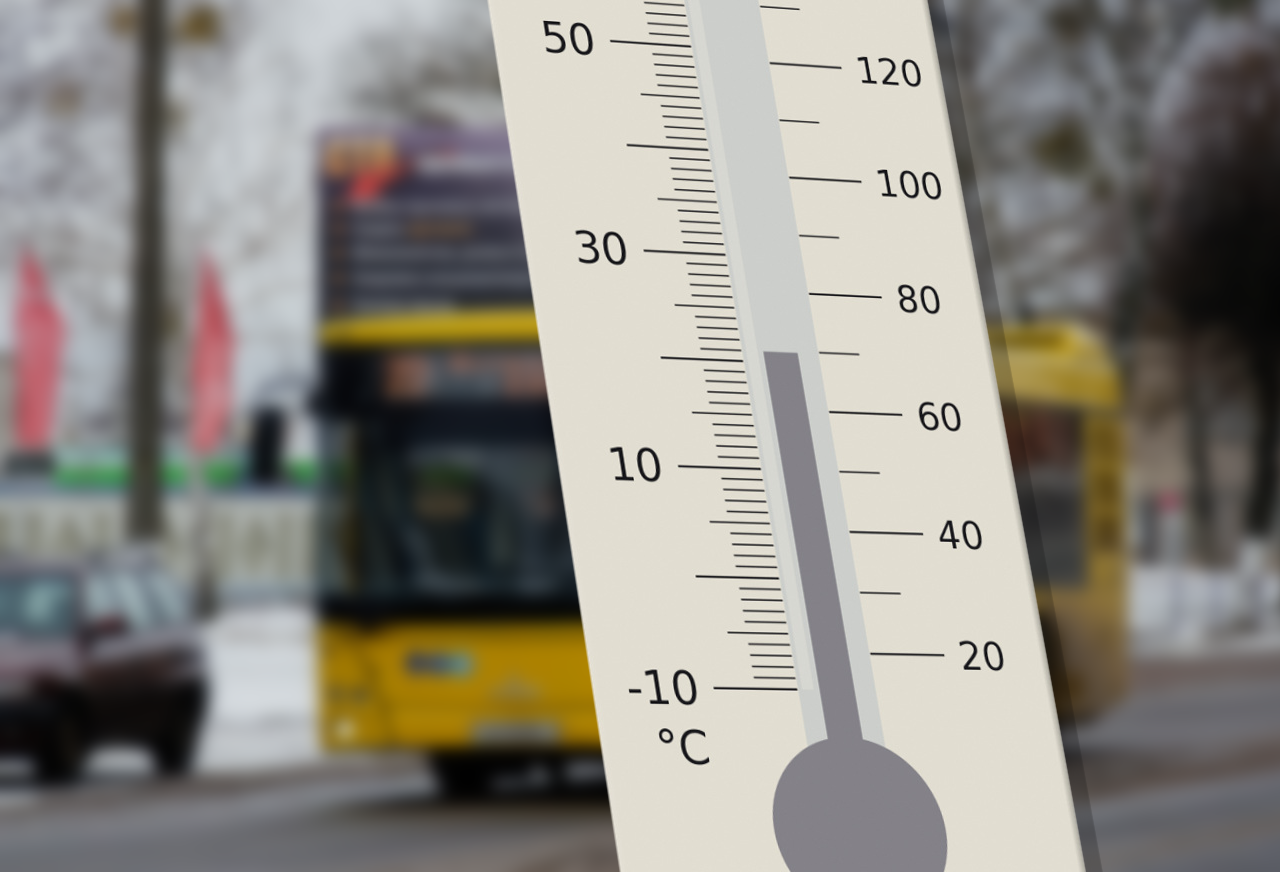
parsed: 21 °C
